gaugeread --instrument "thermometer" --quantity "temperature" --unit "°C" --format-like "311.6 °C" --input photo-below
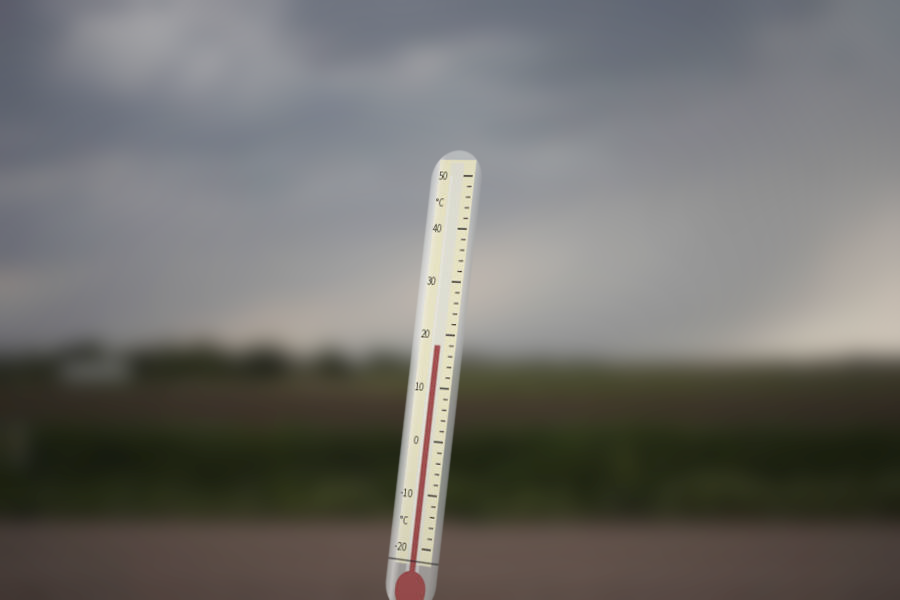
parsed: 18 °C
